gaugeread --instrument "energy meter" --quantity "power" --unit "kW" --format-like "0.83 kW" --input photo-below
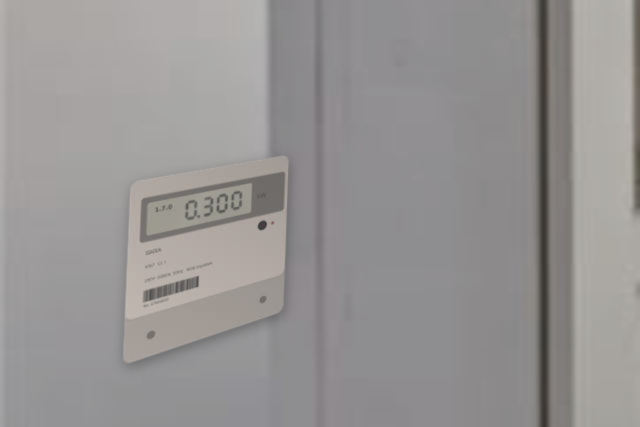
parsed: 0.300 kW
